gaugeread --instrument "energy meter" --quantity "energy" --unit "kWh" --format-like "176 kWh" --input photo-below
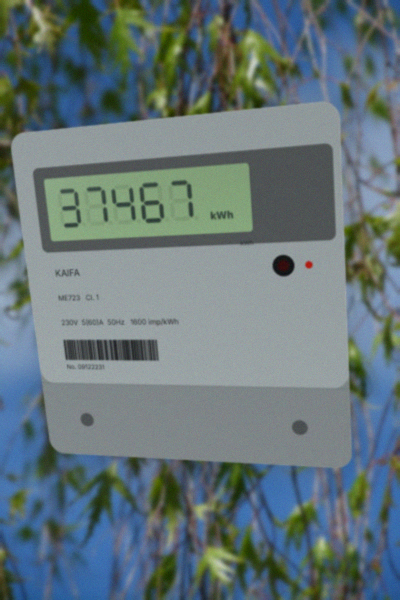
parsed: 37467 kWh
